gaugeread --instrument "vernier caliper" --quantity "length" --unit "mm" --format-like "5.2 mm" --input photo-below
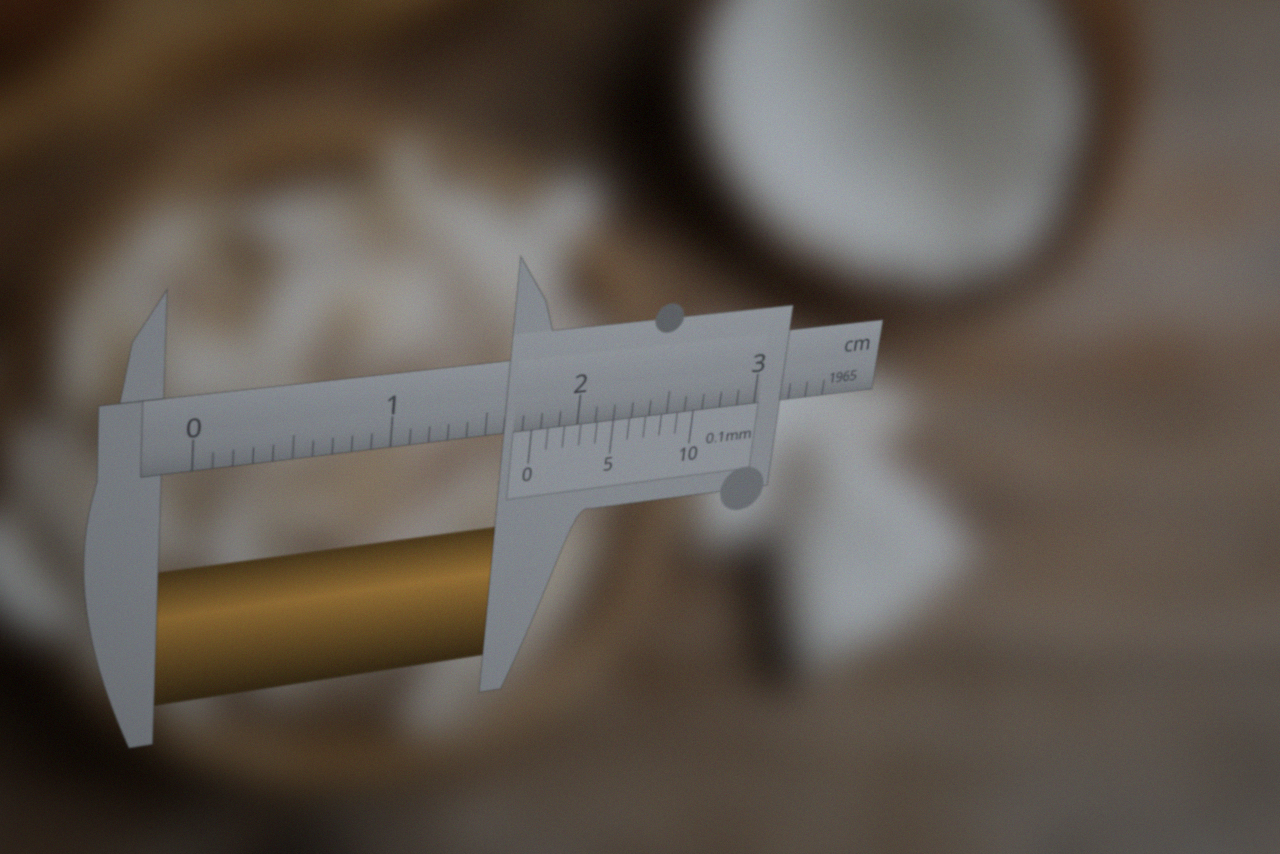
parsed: 17.5 mm
